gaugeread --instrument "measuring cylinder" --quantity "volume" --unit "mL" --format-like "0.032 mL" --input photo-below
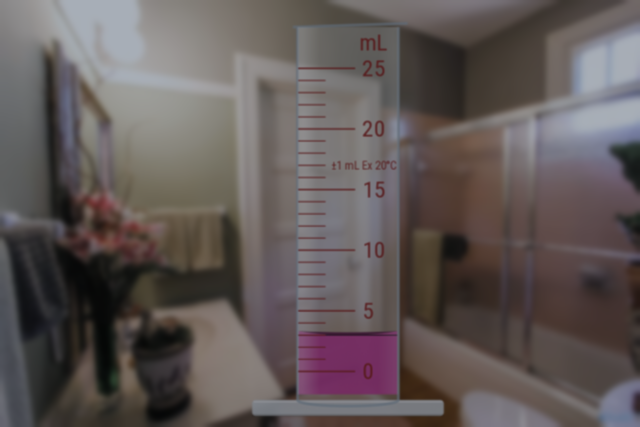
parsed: 3 mL
